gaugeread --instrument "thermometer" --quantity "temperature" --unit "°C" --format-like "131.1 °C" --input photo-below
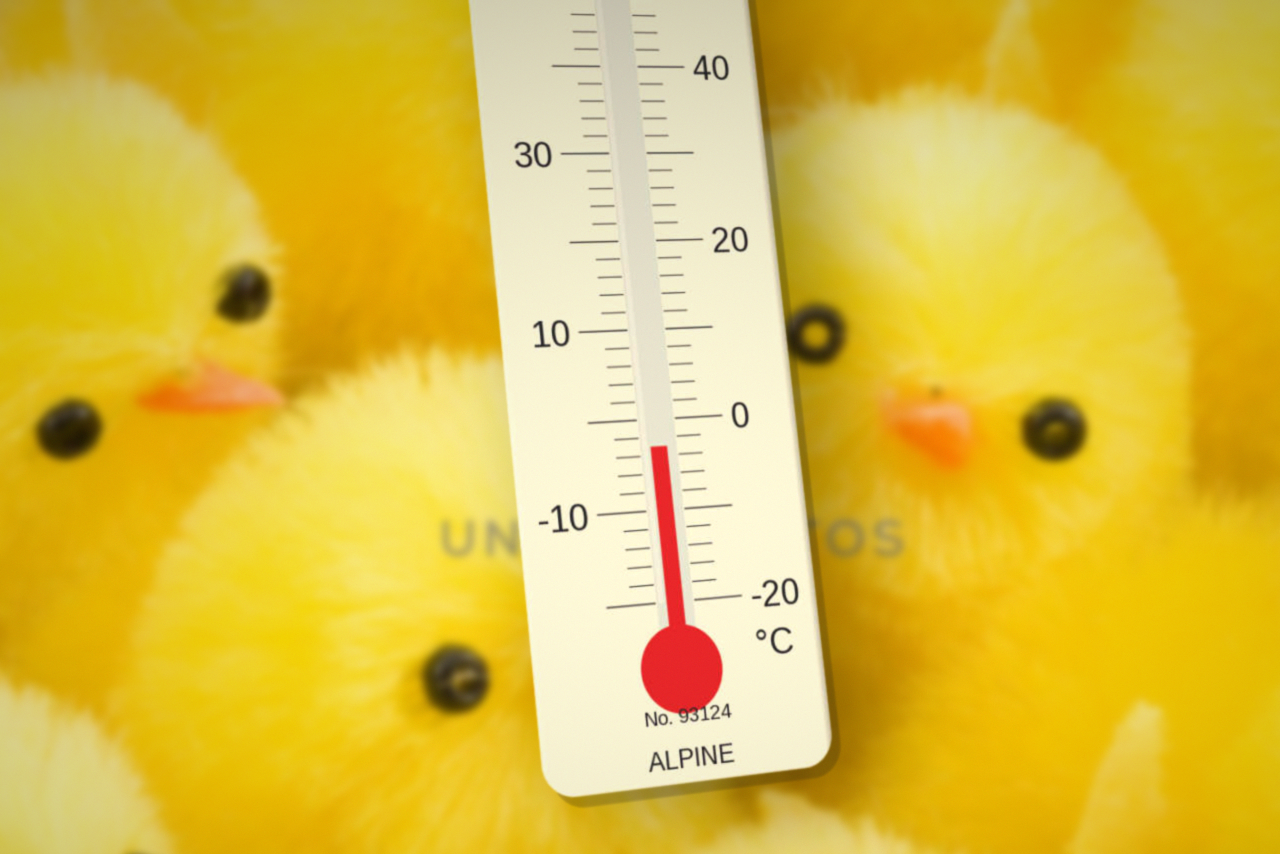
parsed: -3 °C
